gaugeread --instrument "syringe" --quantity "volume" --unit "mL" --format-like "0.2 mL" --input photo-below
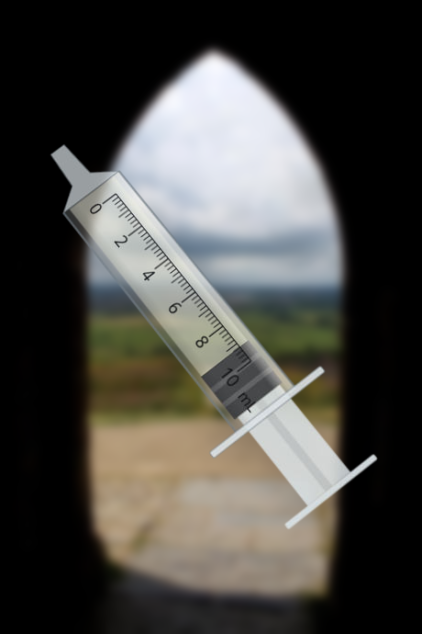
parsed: 9.2 mL
